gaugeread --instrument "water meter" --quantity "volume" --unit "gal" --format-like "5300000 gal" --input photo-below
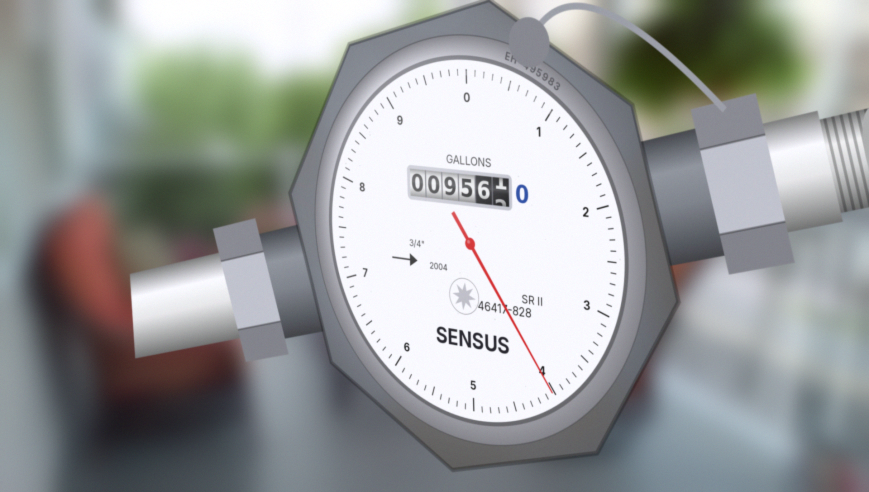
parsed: 95614.0 gal
